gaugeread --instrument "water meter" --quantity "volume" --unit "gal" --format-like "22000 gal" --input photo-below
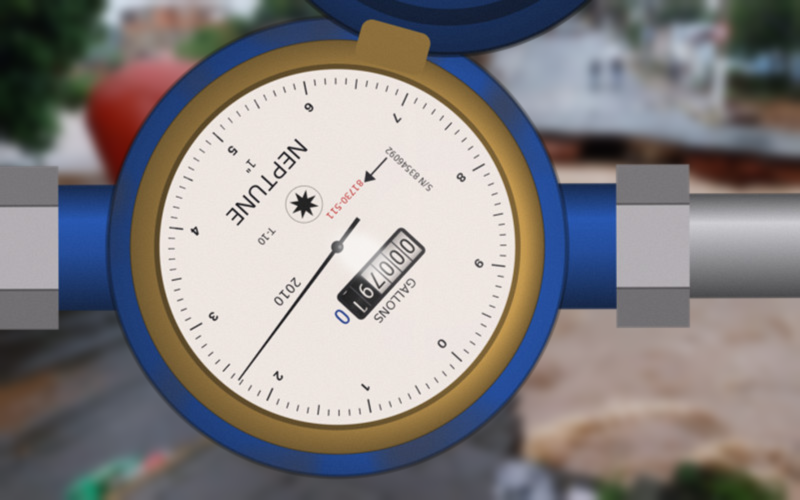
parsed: 7912.3 gal
